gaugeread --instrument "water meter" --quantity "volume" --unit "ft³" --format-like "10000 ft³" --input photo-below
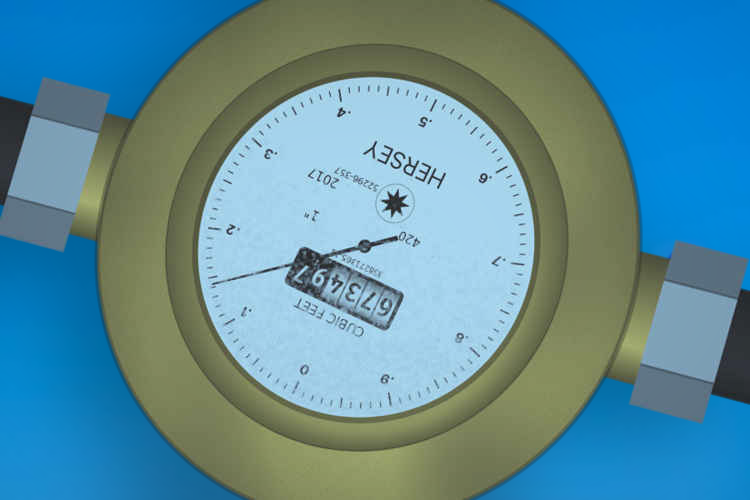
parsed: 673497.14 ft³
